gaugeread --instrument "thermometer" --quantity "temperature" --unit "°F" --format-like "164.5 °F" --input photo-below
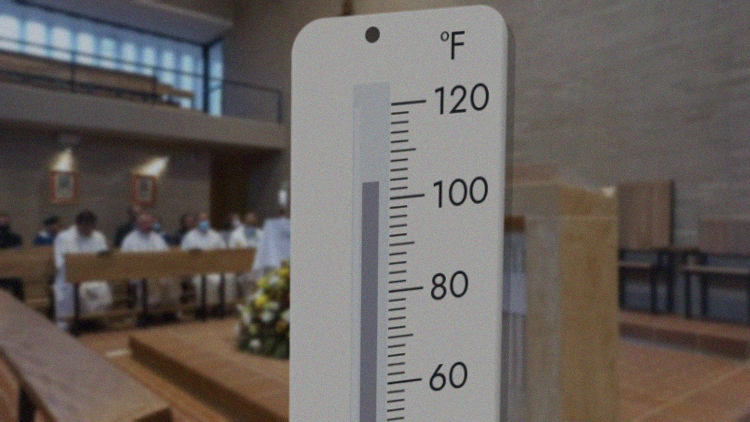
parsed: 104 °F
